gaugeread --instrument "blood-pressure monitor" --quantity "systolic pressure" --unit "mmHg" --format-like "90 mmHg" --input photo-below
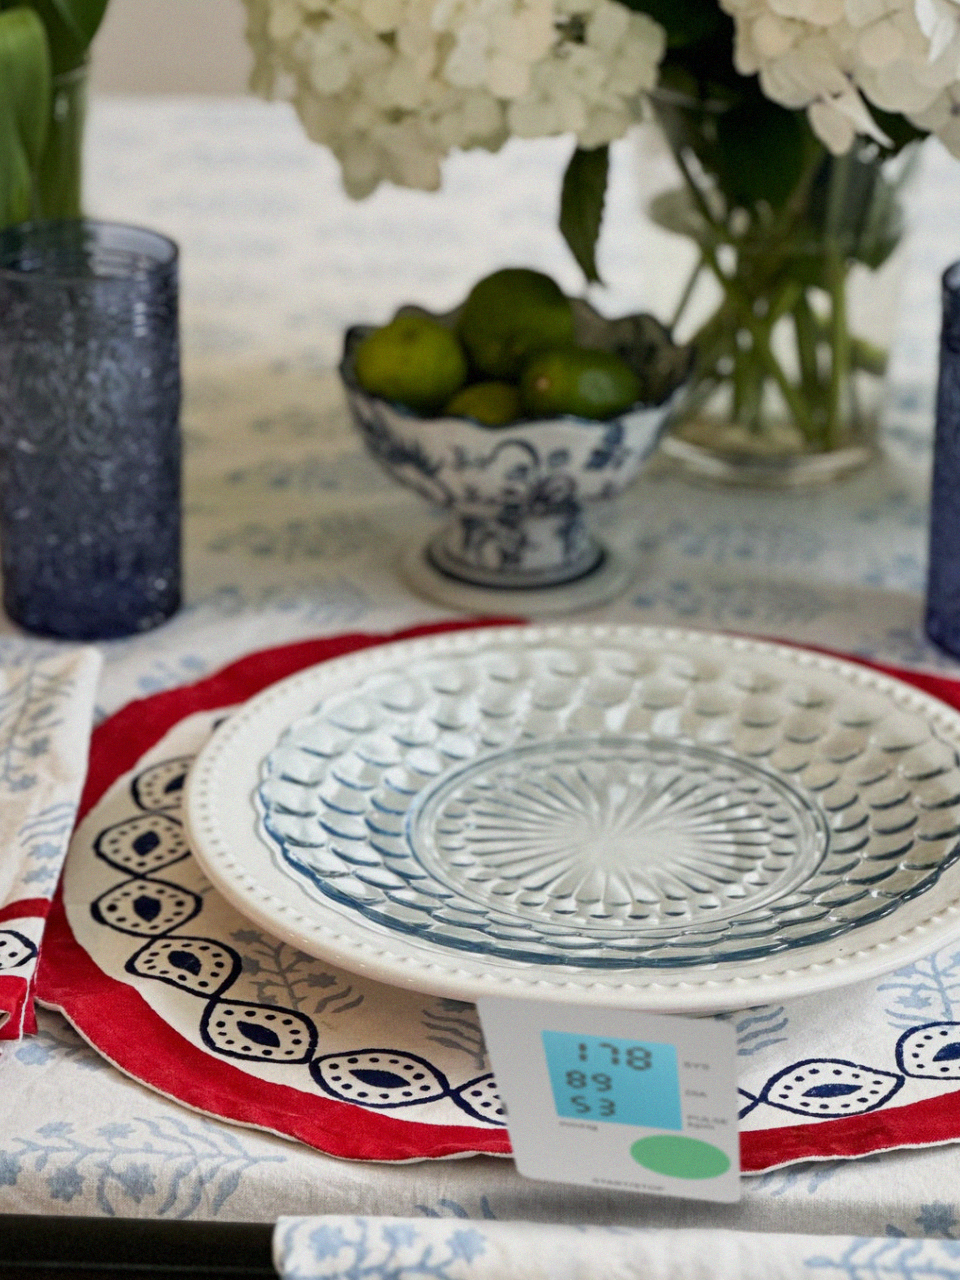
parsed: 178 mmHg
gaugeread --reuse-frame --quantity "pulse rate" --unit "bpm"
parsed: 53 bpm
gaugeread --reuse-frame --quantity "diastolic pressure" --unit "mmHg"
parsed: 89 mmHg
